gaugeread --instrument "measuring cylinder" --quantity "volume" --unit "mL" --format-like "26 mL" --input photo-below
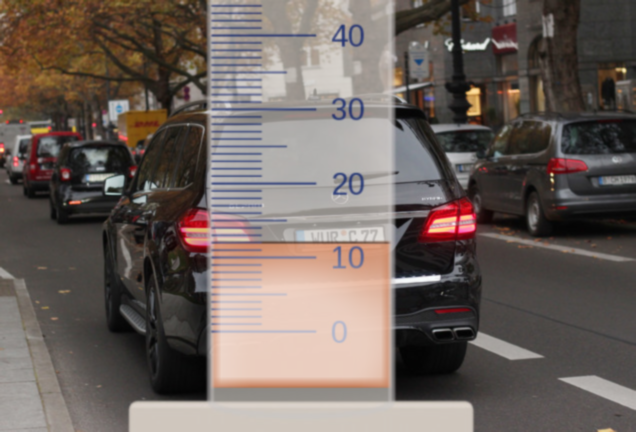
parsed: 12 mL
